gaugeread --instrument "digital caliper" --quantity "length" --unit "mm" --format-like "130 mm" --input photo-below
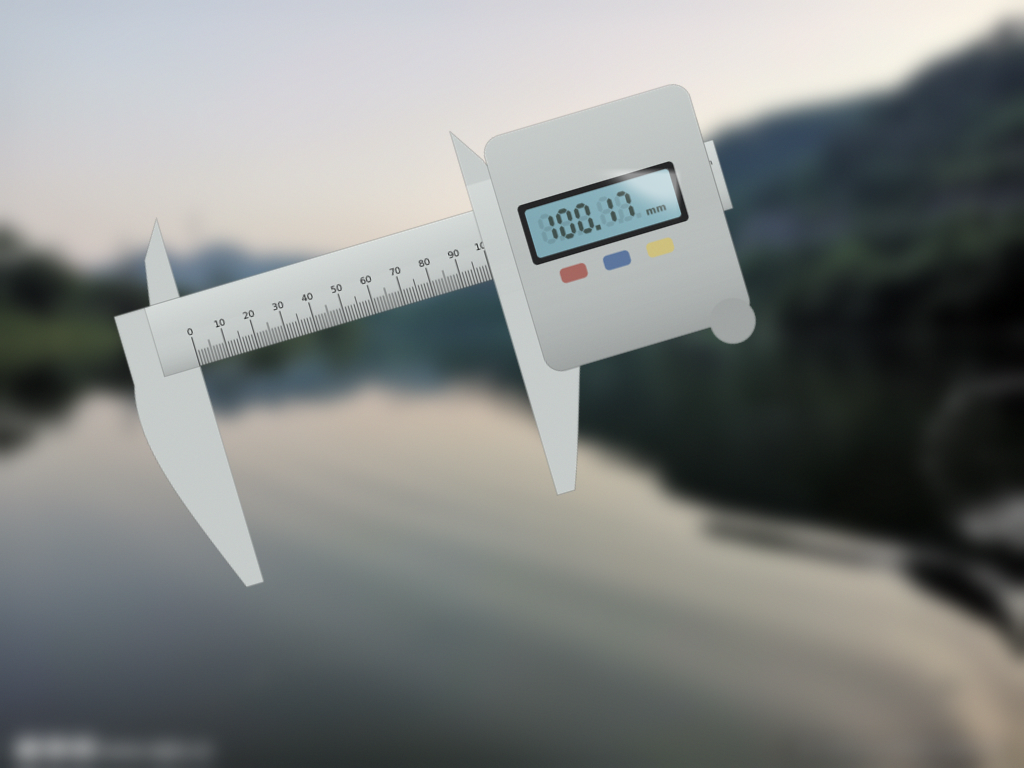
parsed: 100.17 mm
